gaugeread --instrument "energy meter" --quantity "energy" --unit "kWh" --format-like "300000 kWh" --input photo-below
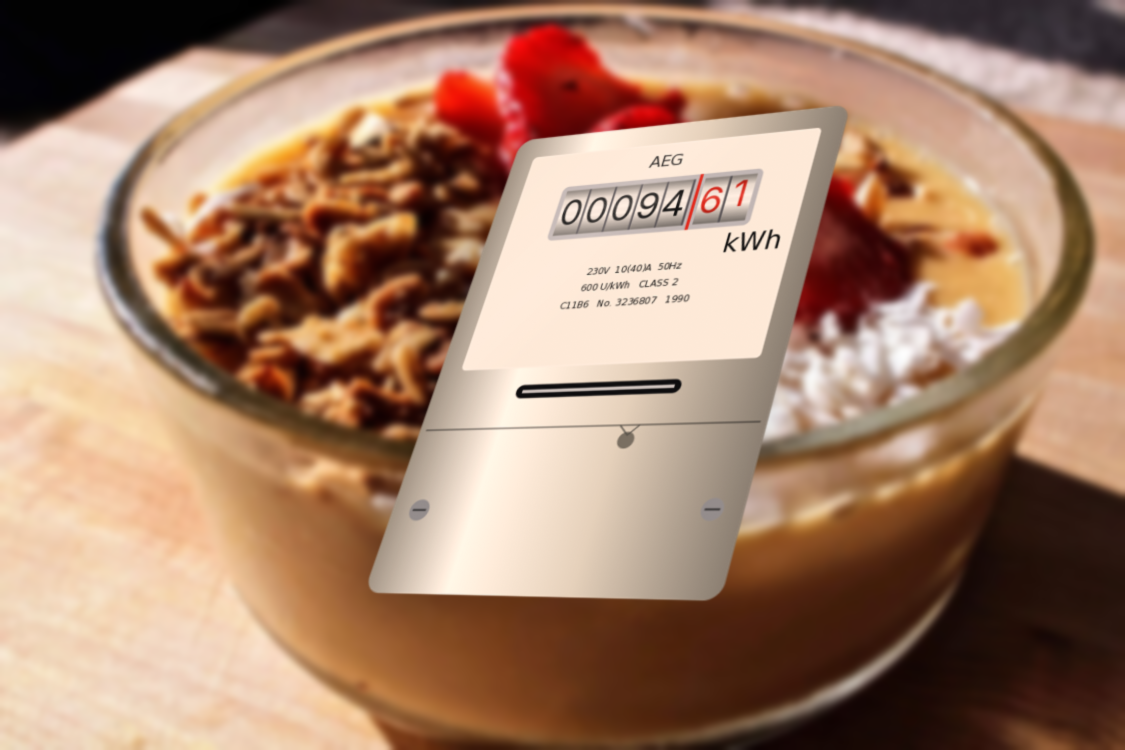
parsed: 94.61 kWh
